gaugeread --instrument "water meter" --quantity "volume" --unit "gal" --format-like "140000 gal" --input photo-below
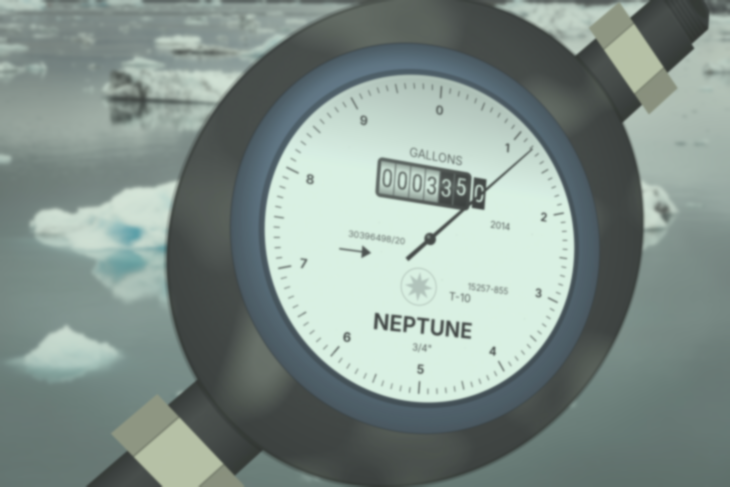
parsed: 3351.2 gal
